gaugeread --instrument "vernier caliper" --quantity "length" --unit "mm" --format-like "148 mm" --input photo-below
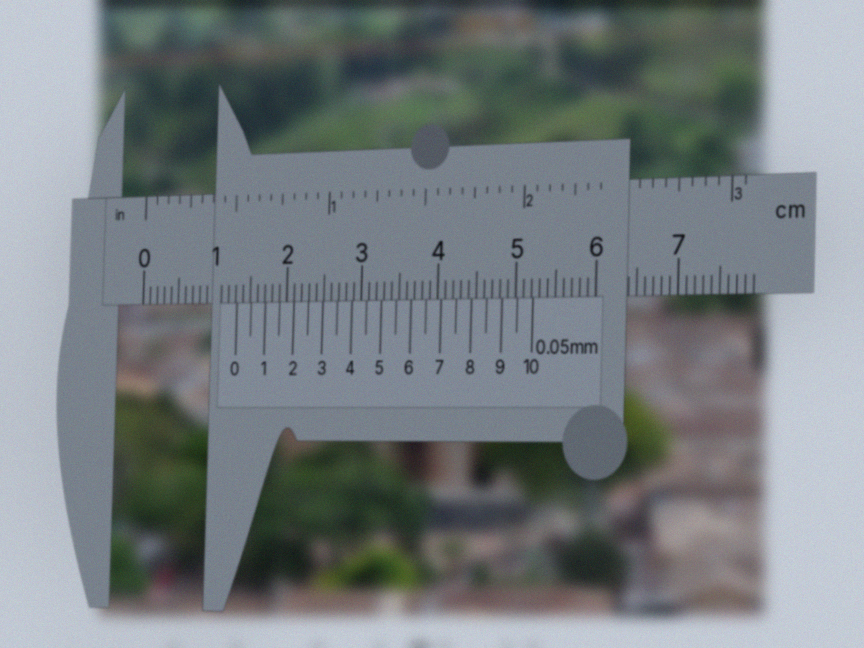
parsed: 13.2 mm
